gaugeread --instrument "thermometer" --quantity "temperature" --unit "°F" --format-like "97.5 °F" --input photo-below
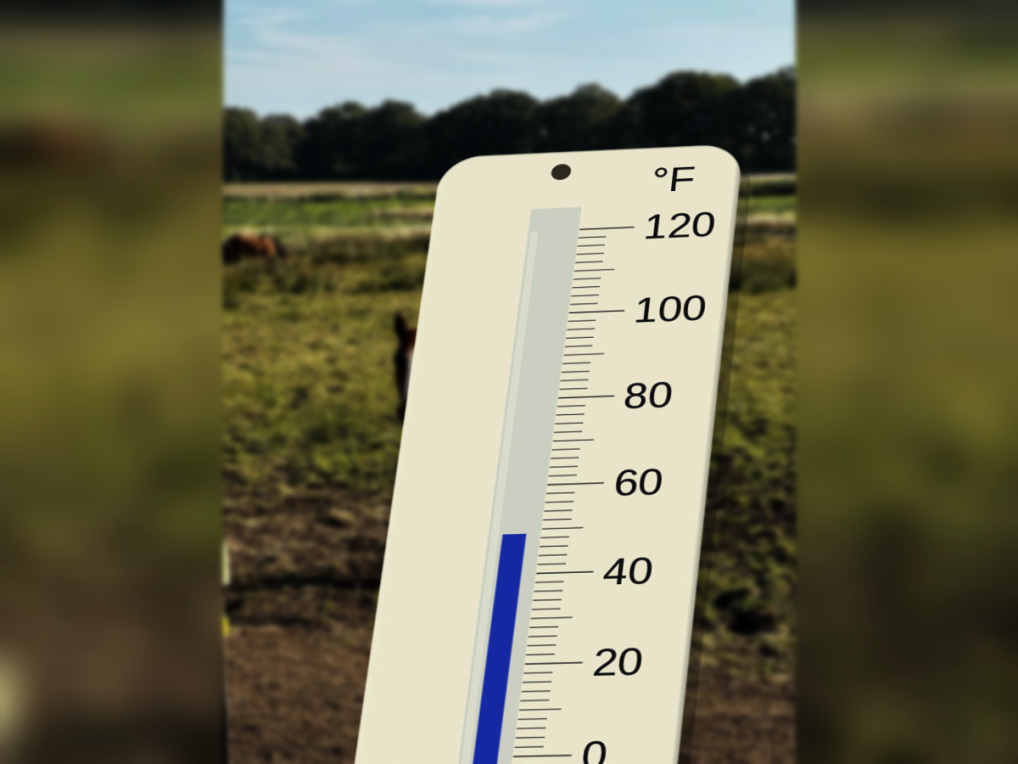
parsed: 49 °F
